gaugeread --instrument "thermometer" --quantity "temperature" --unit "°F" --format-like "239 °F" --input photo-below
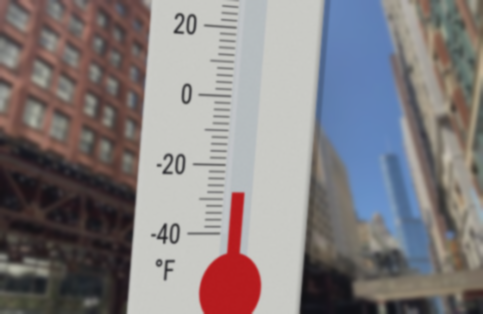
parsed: -28 °F
